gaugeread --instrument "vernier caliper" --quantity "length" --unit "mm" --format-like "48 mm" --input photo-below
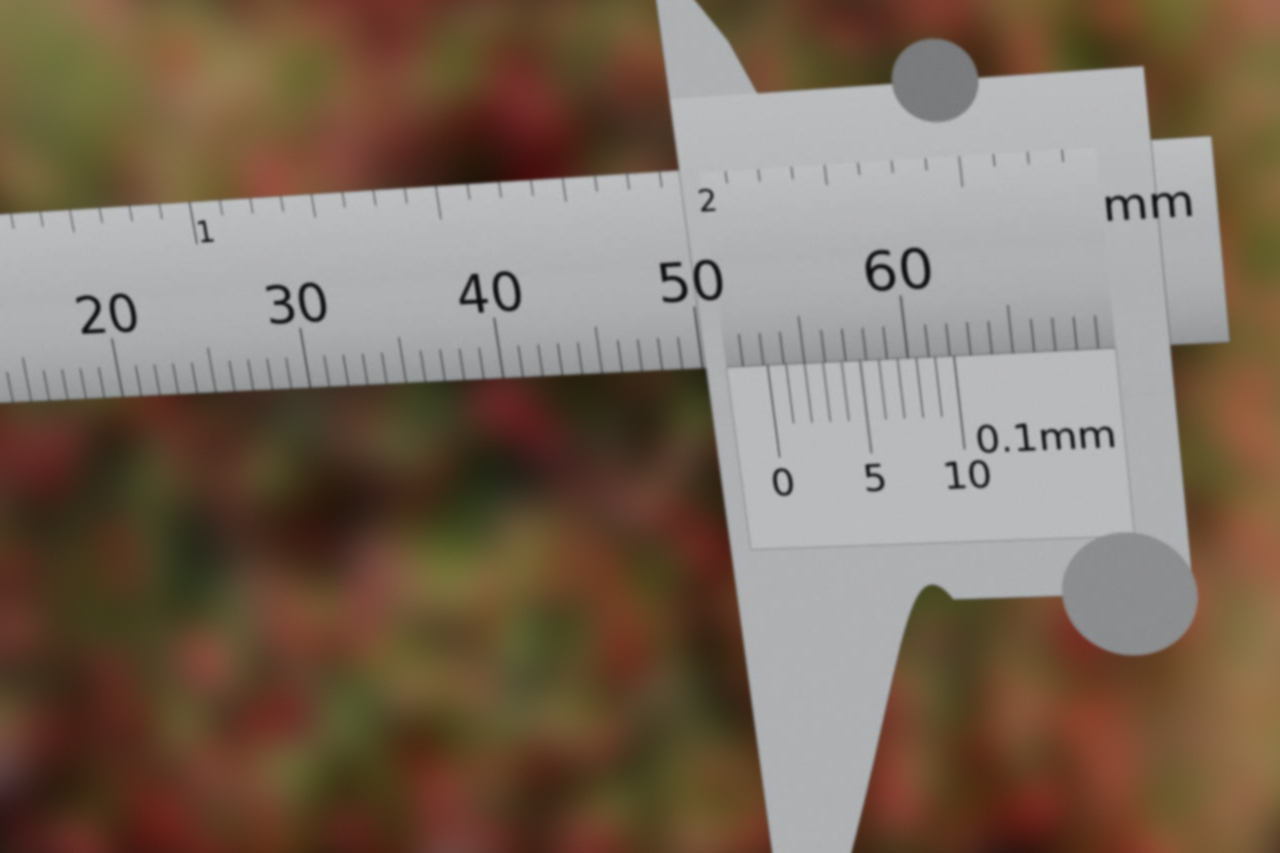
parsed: 53.2 mm
